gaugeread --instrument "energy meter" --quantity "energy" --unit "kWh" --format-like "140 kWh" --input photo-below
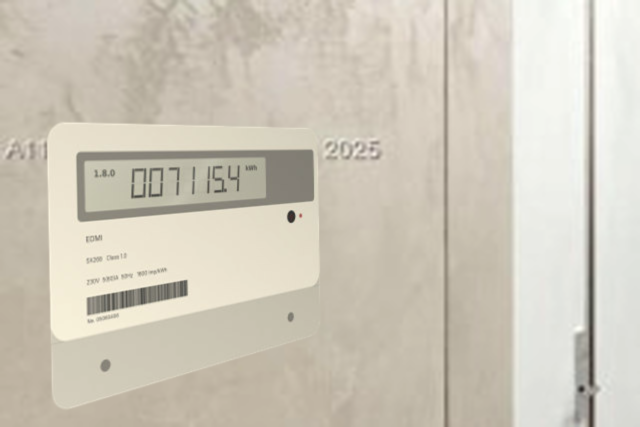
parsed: 7115.4 kWh
